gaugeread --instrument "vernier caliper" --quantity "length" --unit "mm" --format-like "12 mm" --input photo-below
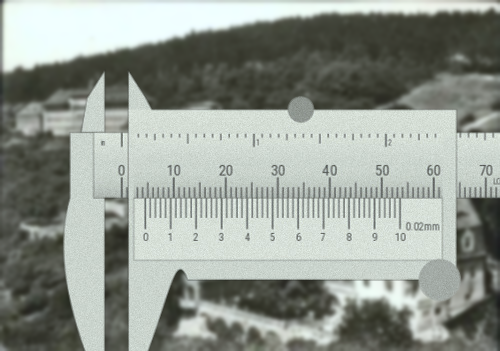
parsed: 4.5 mm
